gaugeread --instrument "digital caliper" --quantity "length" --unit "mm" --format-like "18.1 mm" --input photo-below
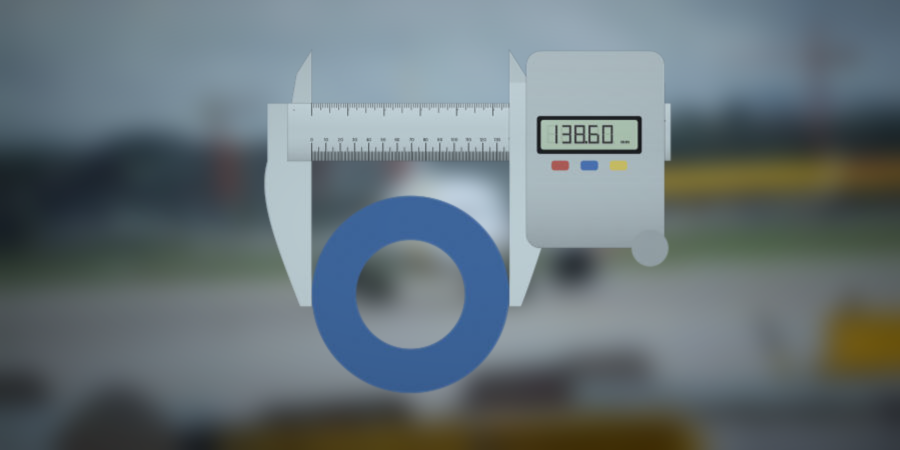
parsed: 138.60 mm
